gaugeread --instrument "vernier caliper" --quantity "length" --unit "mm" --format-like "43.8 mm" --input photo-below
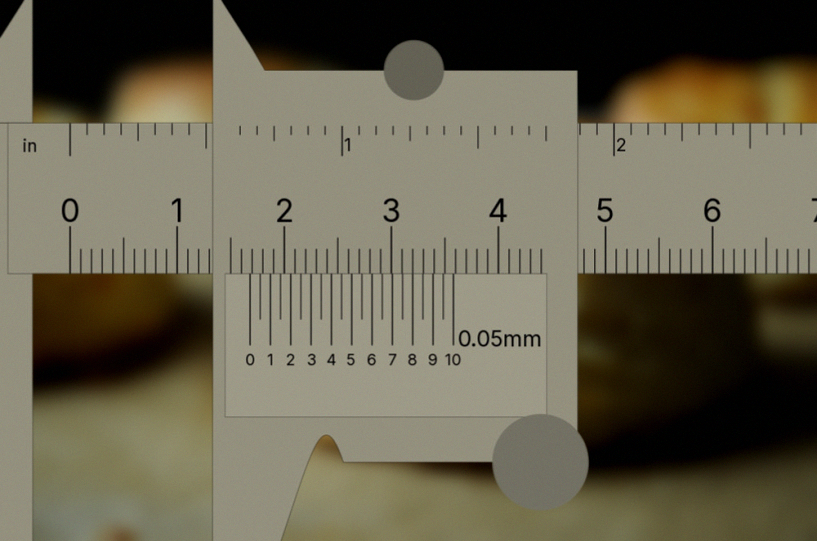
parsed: 16.8 mm
